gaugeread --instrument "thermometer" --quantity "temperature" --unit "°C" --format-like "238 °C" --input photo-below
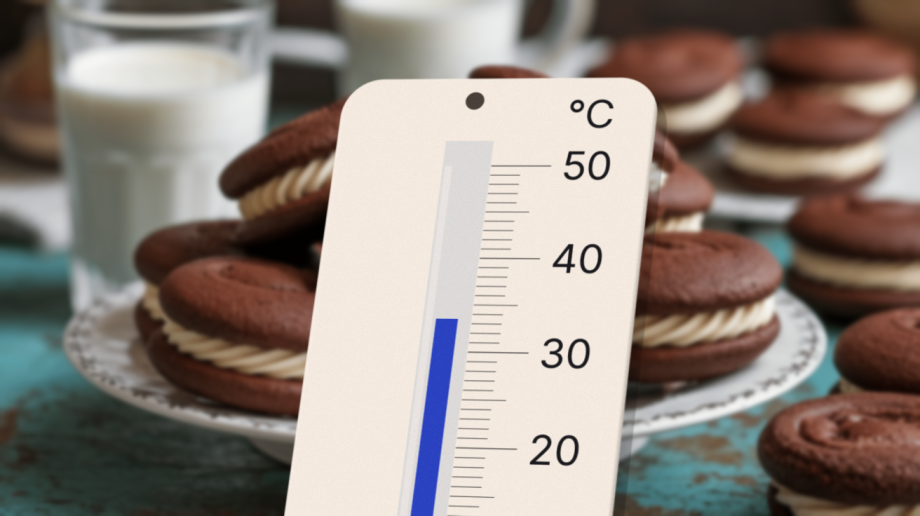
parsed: 33.5 °C
